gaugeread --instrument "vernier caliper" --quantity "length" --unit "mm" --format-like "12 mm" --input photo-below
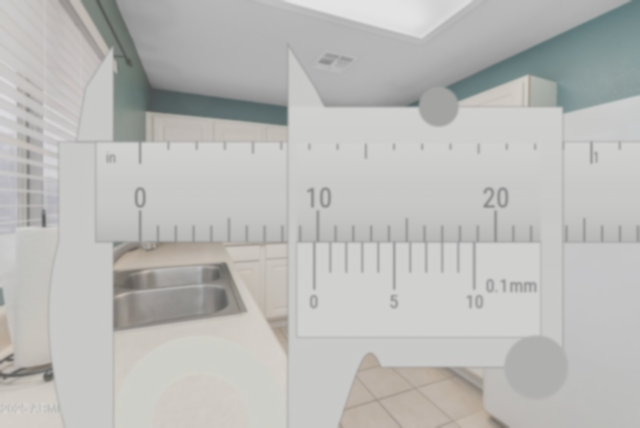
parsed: 9.8 mm
